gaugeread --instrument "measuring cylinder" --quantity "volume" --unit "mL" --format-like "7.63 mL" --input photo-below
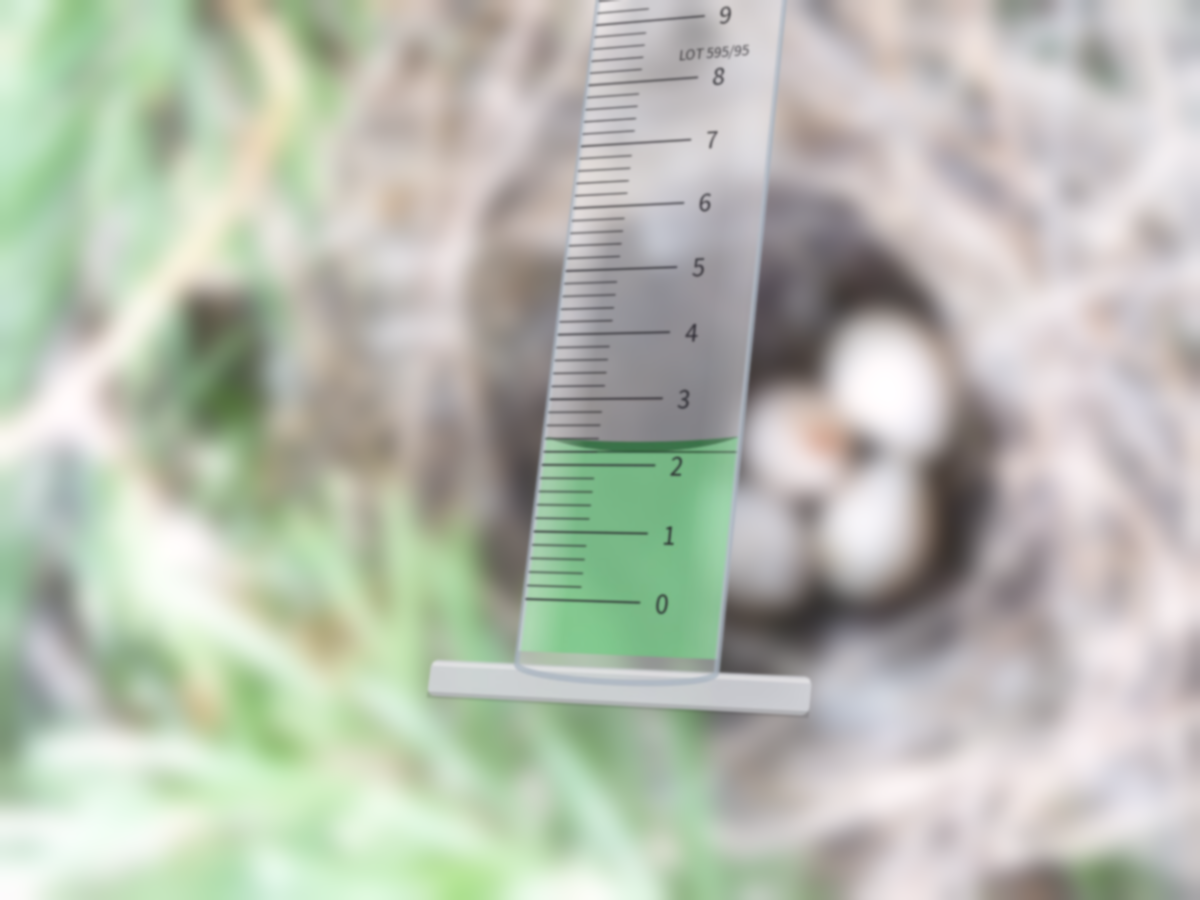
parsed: 2.2 mL
